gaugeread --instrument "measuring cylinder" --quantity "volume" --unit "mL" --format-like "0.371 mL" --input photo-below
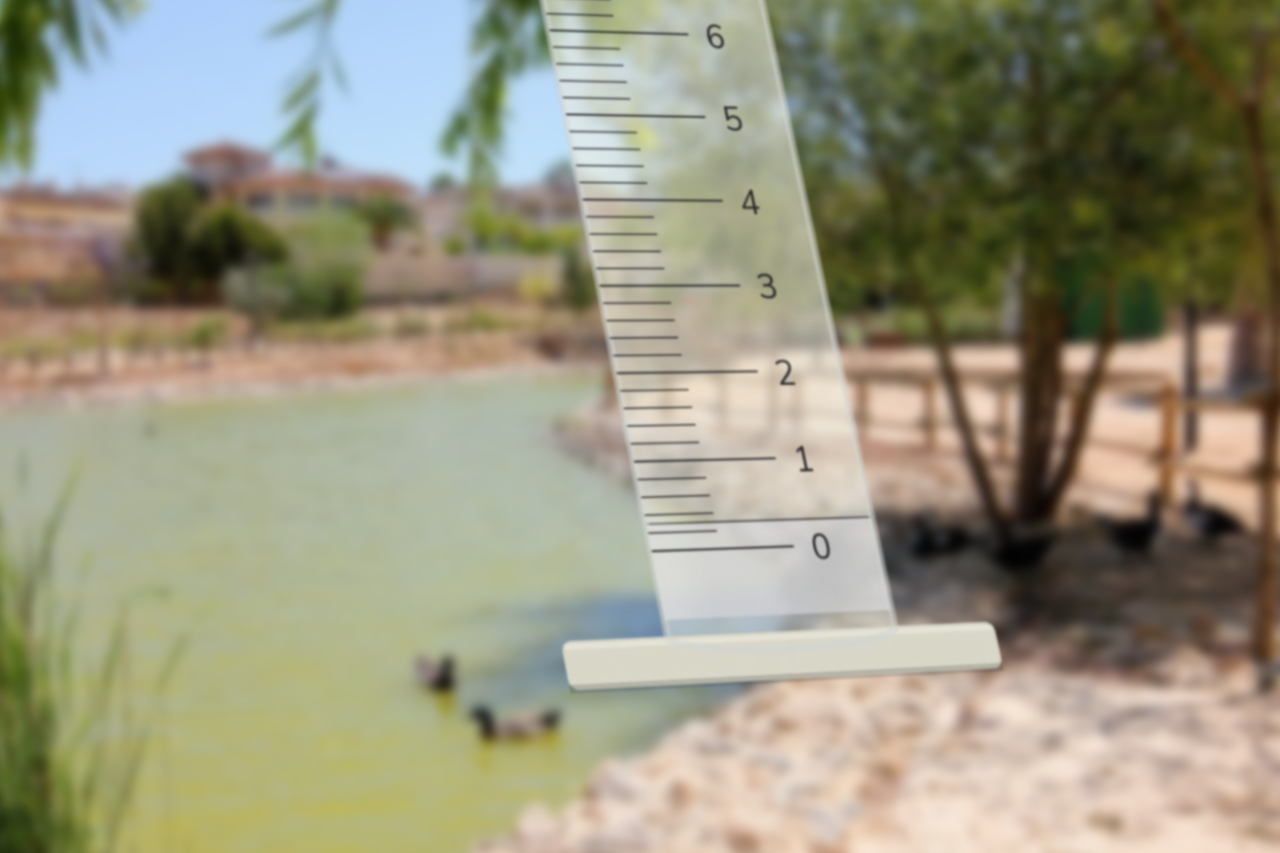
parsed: 0.3 mL
